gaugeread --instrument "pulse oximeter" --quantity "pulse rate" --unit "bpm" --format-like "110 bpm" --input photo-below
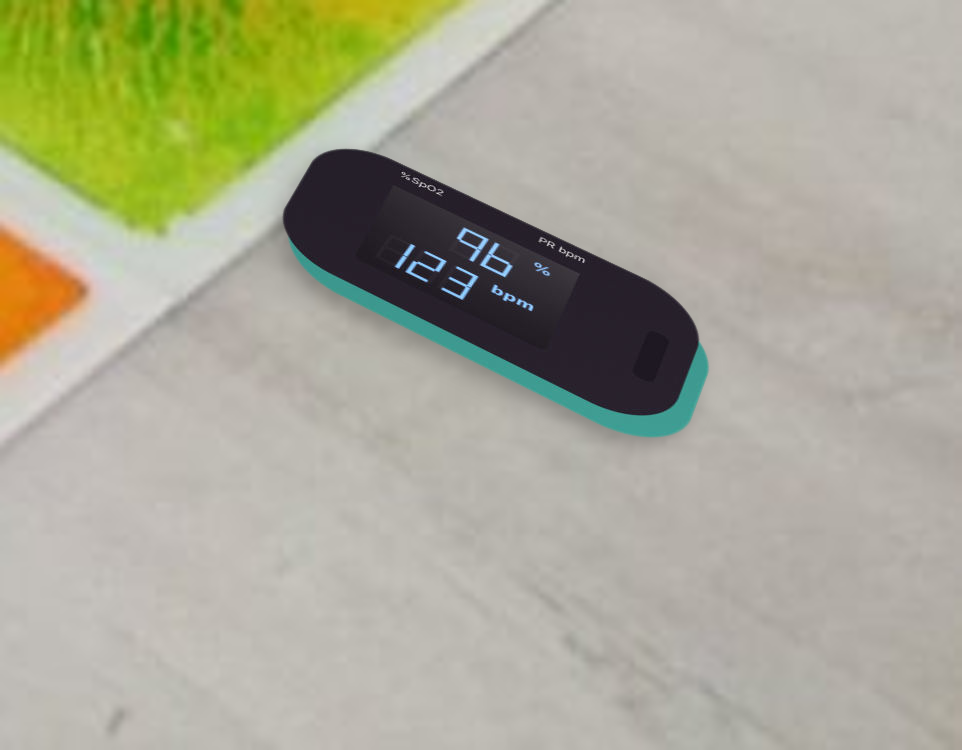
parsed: 123 bpm
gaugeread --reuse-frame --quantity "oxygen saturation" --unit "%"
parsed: 96 %
